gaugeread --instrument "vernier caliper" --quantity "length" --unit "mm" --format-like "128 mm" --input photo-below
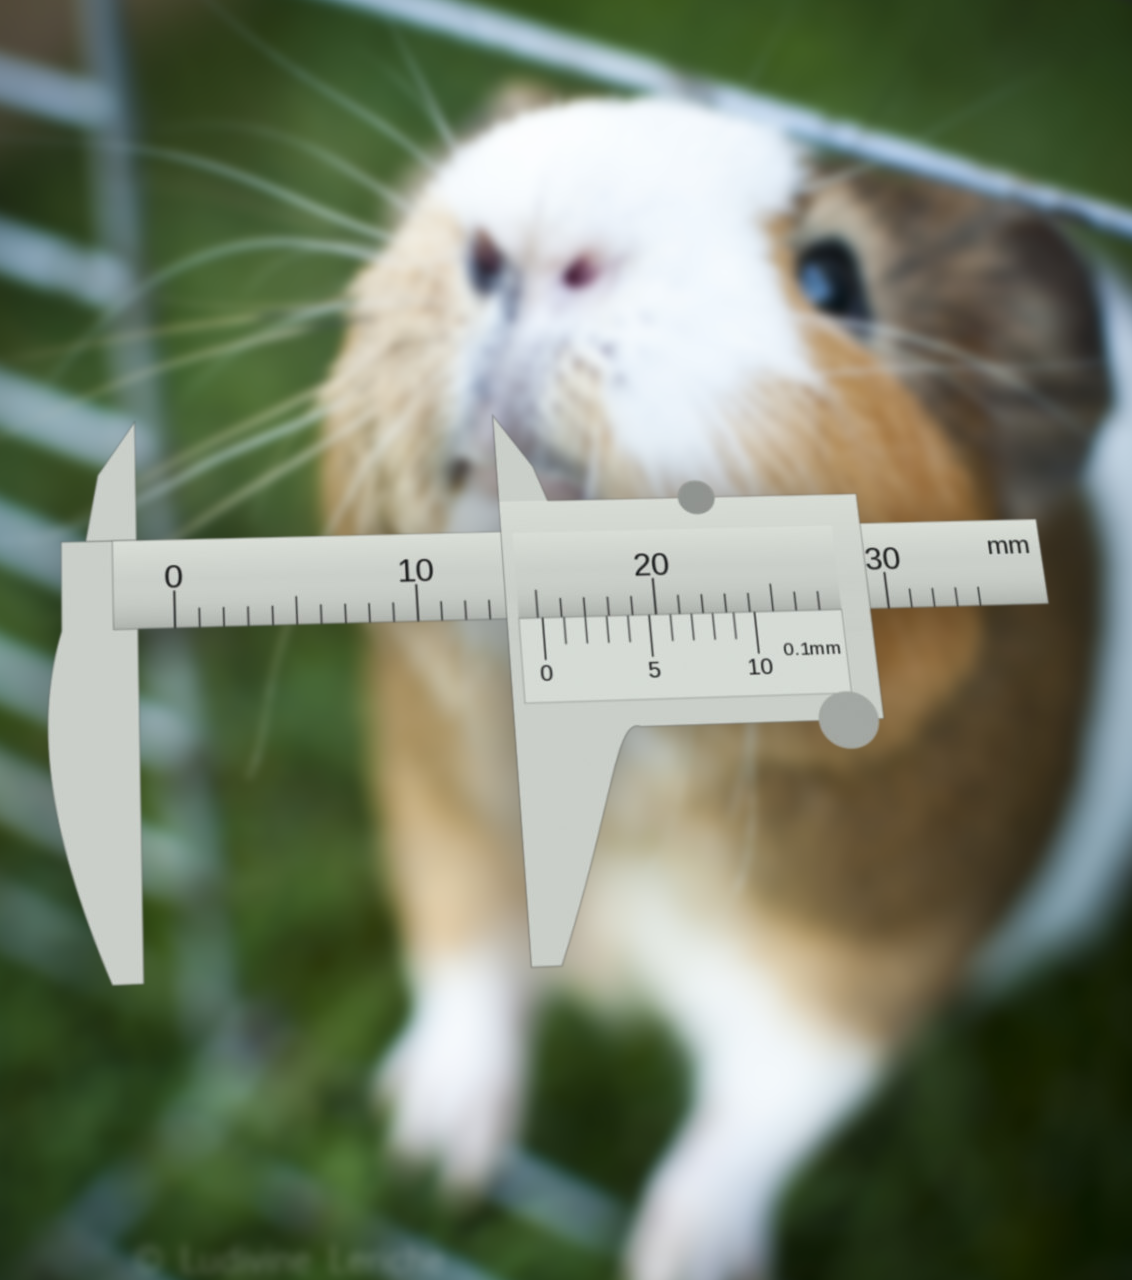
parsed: 15.2 mm
